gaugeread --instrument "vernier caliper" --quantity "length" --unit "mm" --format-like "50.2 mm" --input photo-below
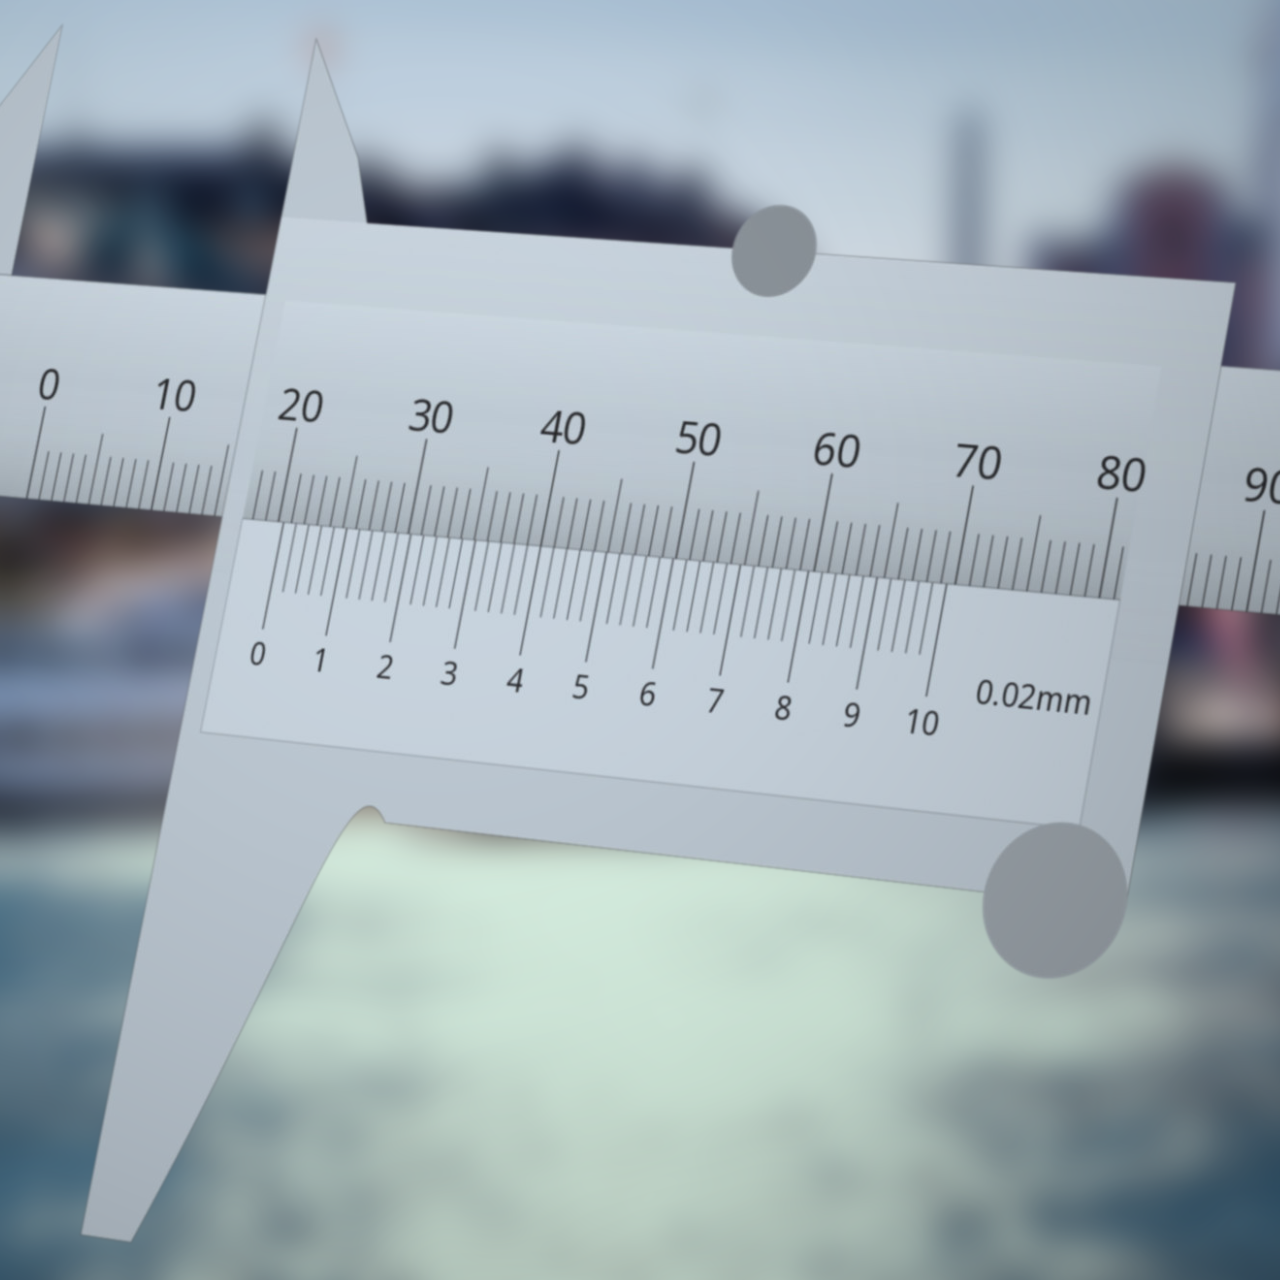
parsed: 20.4 mm
